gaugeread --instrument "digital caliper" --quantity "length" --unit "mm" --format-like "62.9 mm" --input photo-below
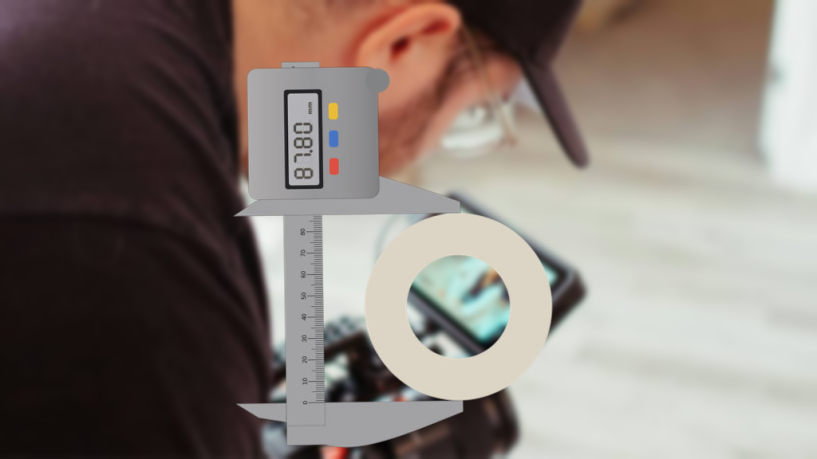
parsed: 87.80 mm
